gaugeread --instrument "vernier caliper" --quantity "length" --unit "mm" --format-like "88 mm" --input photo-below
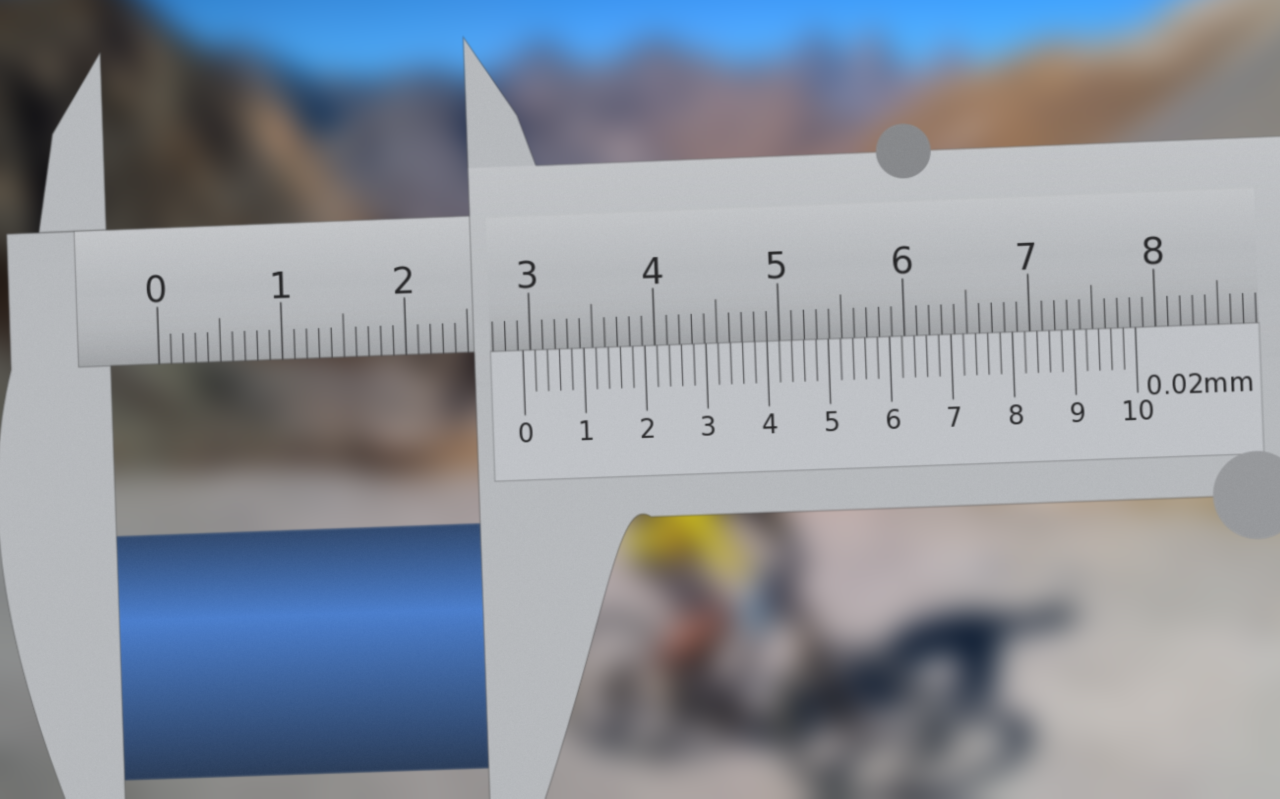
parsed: 29.4 mm
